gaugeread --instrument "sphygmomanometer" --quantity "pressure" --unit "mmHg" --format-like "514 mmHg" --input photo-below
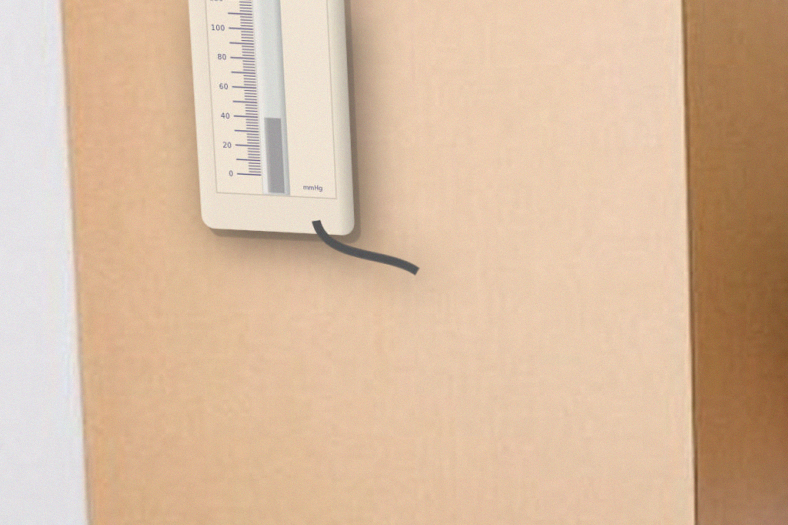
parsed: 40 mmHg
